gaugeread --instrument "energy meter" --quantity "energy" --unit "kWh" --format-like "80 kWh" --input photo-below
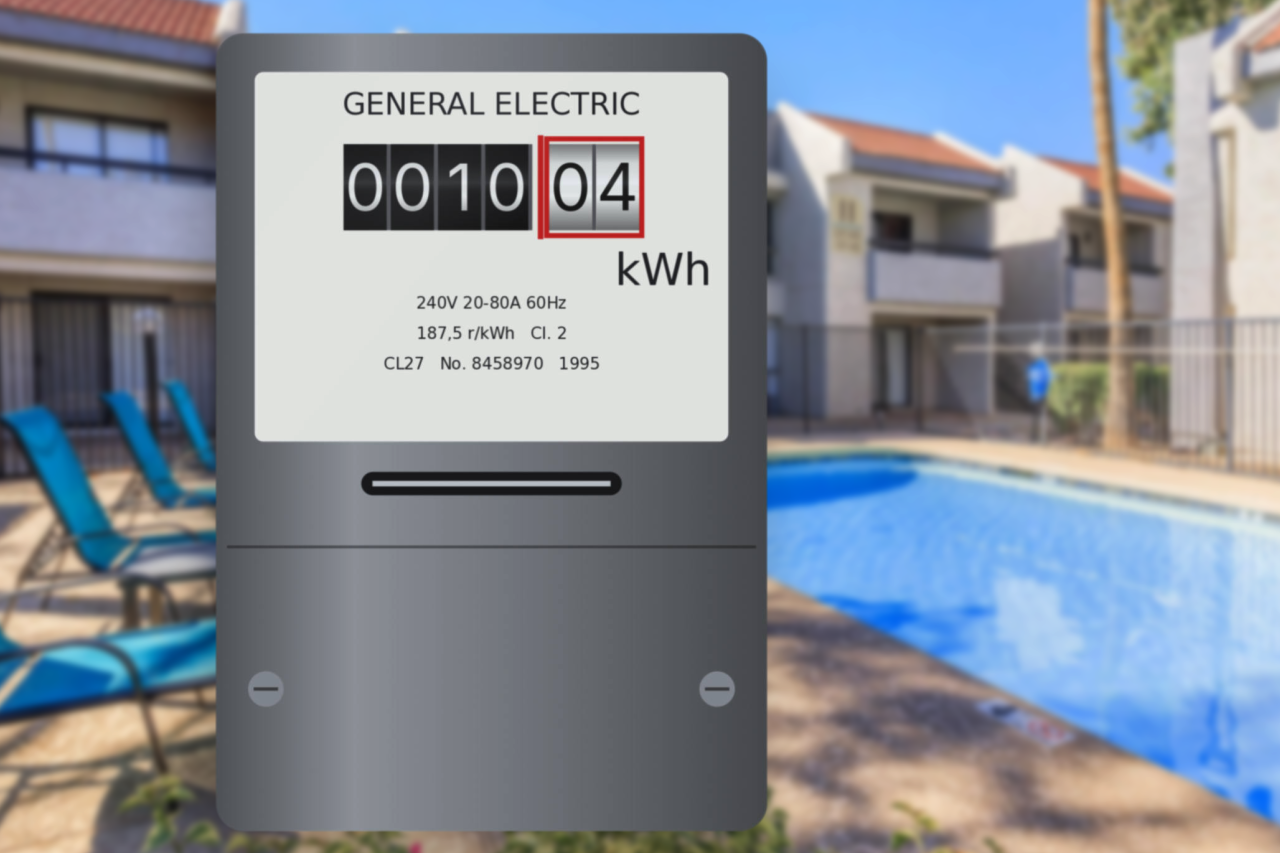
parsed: 10.04 kWh
